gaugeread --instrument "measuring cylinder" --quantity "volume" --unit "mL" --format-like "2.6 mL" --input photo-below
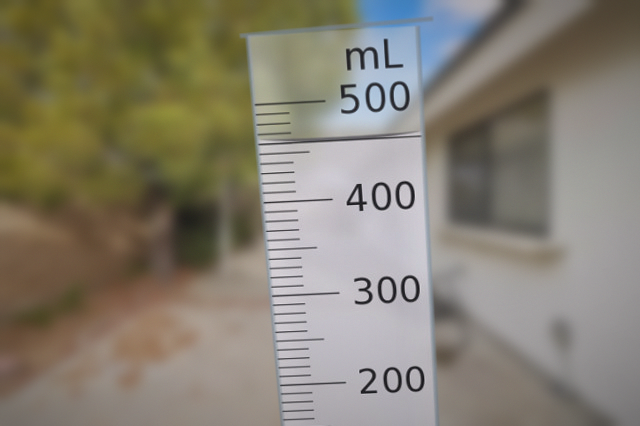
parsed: 460 mL
